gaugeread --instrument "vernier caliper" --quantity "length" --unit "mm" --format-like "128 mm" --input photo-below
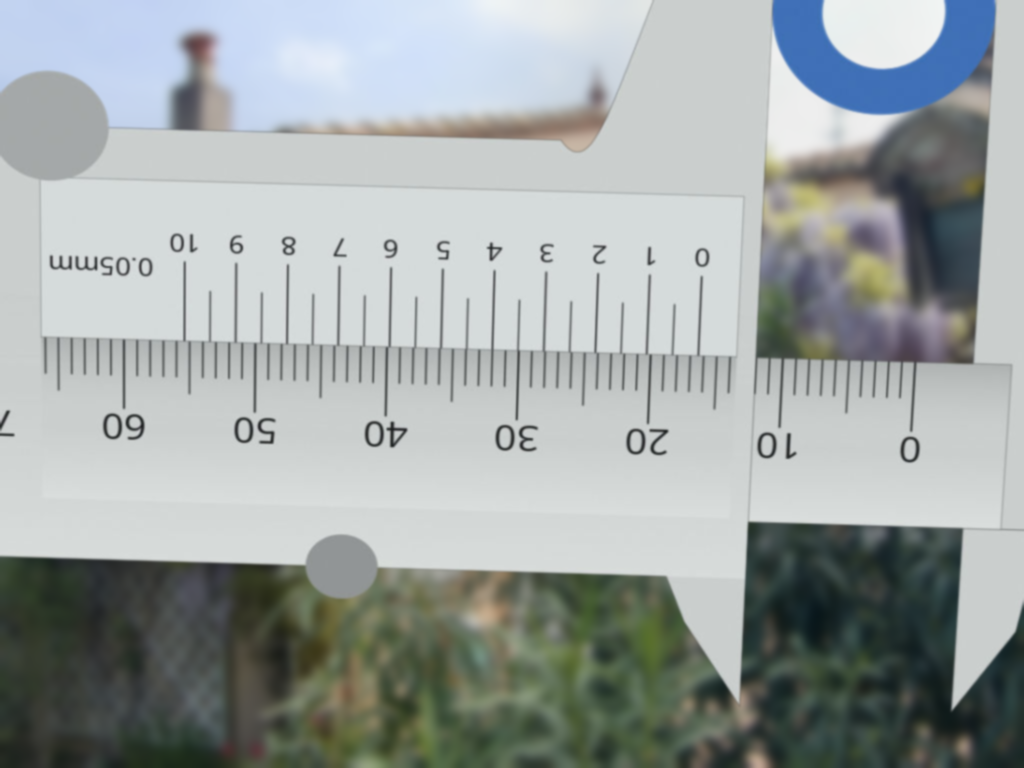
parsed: 16.4 mm
